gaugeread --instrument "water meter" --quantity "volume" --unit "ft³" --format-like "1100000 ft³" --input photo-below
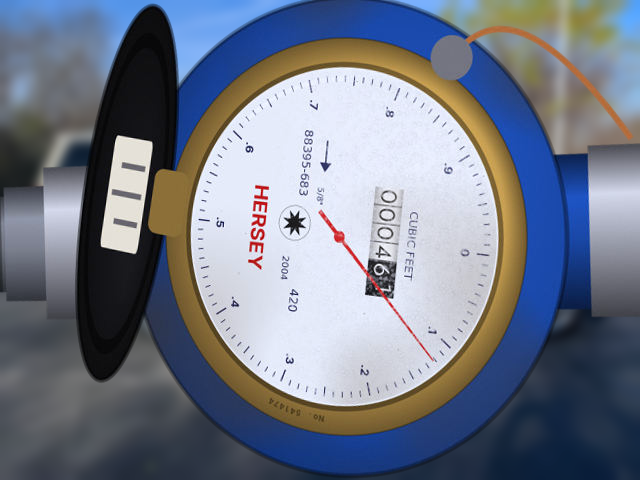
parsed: 461.12 ft³
